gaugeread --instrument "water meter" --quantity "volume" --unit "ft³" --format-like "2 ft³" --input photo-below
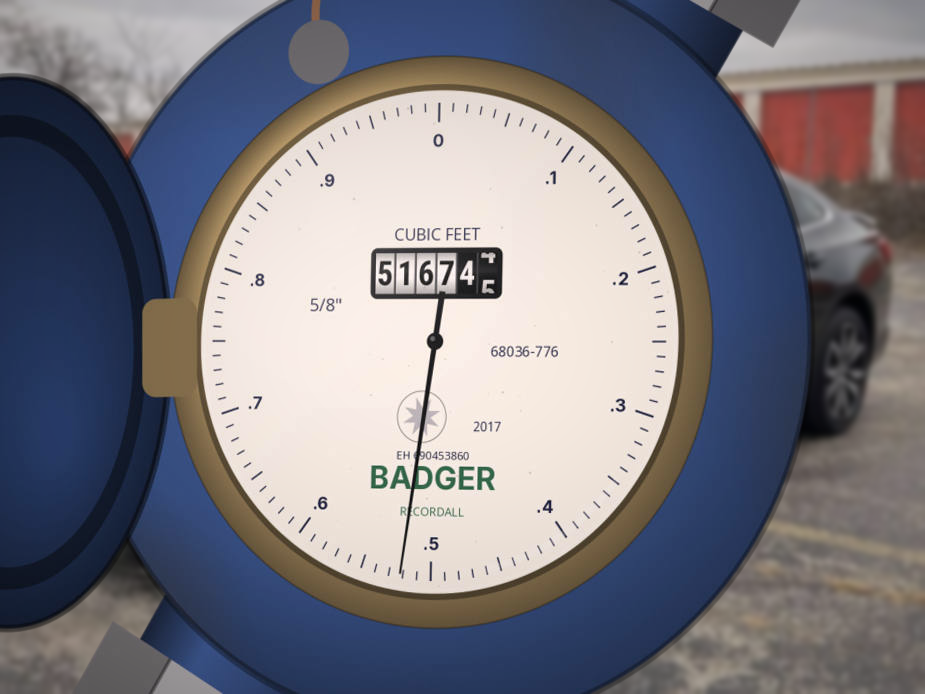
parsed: 516744.52 ft³
